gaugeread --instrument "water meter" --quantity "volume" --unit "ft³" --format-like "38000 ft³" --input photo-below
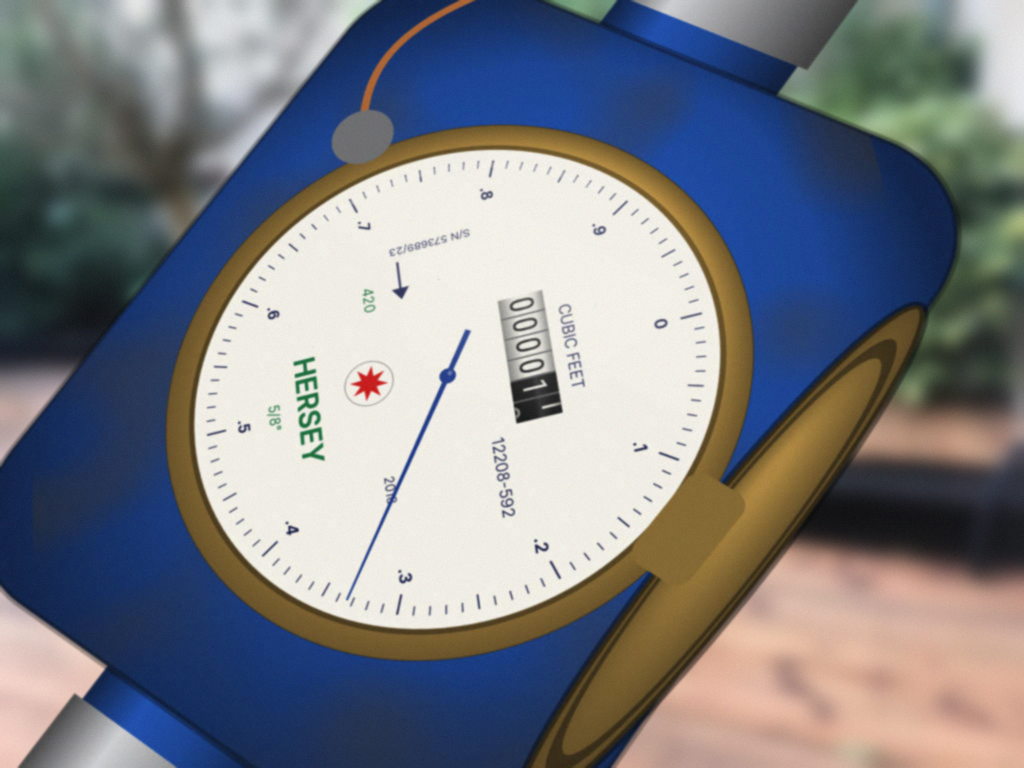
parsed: 11.33 ft³
